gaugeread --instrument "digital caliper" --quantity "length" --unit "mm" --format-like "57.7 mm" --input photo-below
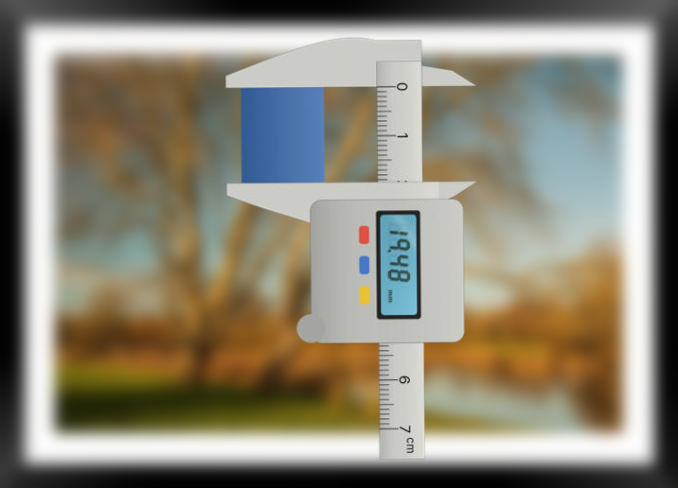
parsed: 19.48 mm
